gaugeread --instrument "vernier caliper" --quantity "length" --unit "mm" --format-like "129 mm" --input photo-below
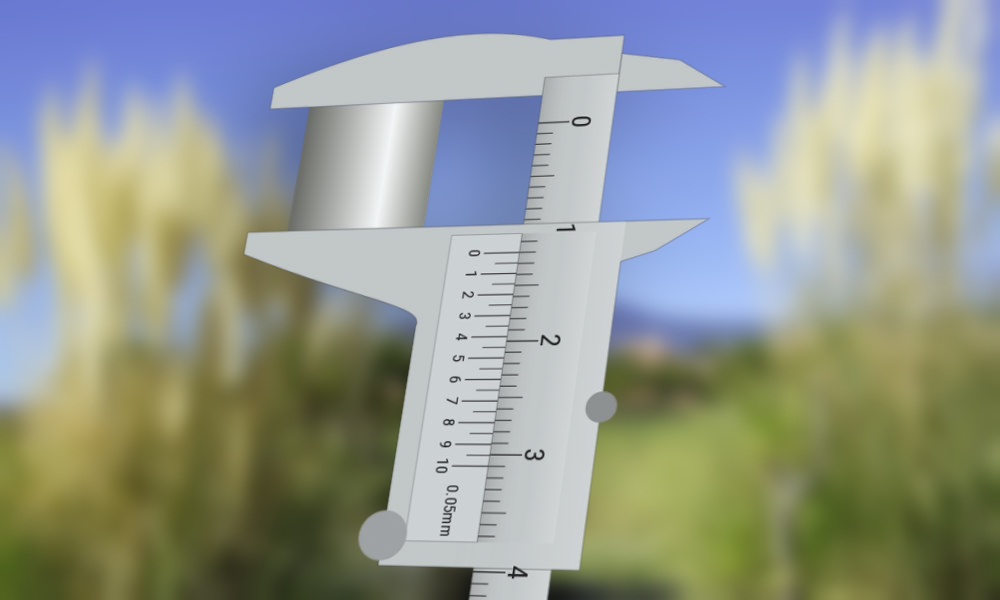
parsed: 12.0 mm
